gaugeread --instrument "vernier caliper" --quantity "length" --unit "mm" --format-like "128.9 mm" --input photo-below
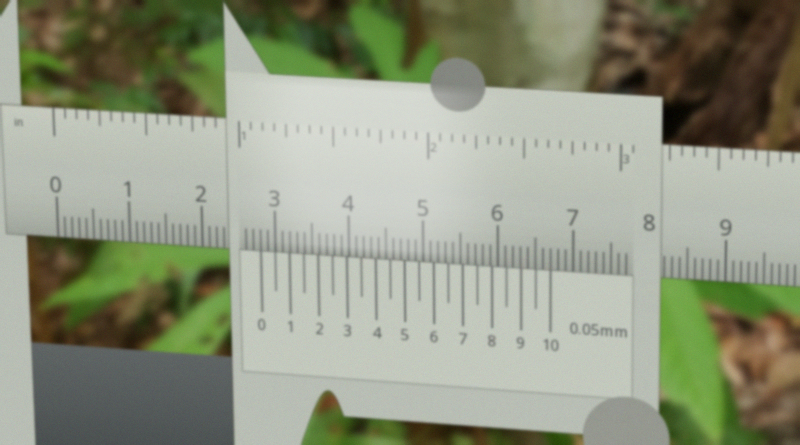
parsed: 28.0 mm
